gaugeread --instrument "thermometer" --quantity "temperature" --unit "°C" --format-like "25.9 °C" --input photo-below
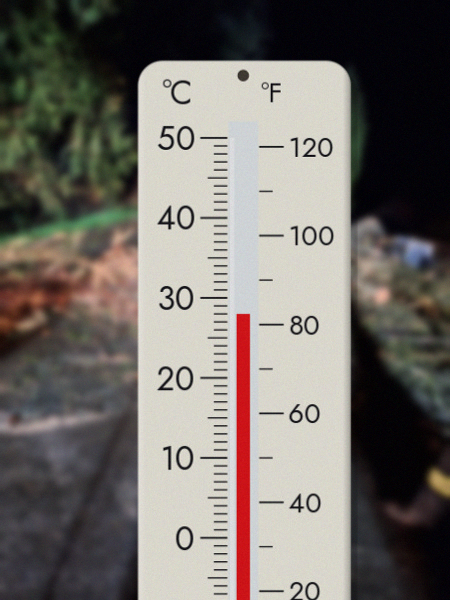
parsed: 28 °C
